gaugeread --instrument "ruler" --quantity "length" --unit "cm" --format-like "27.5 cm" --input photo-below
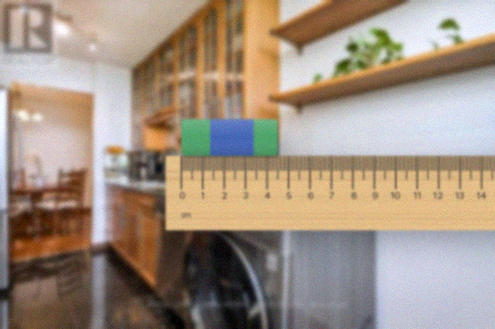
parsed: 4.5 cm
